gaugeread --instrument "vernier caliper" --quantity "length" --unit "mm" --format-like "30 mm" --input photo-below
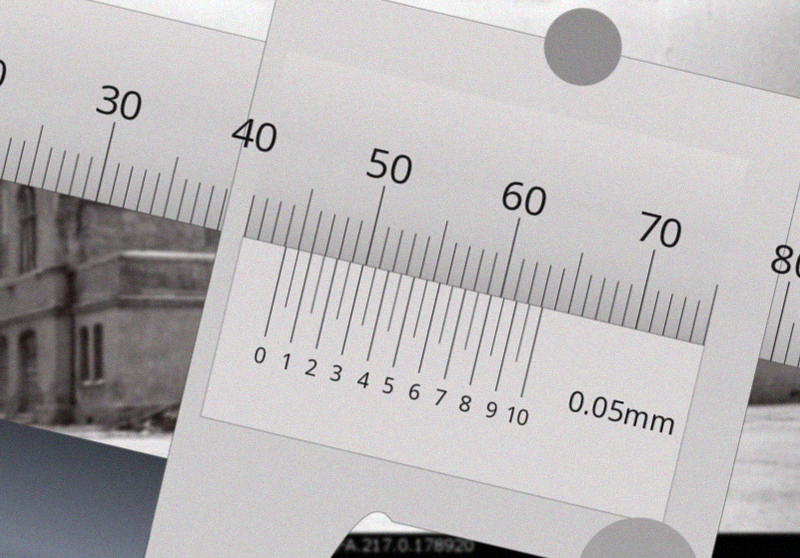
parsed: 44.1 mm
